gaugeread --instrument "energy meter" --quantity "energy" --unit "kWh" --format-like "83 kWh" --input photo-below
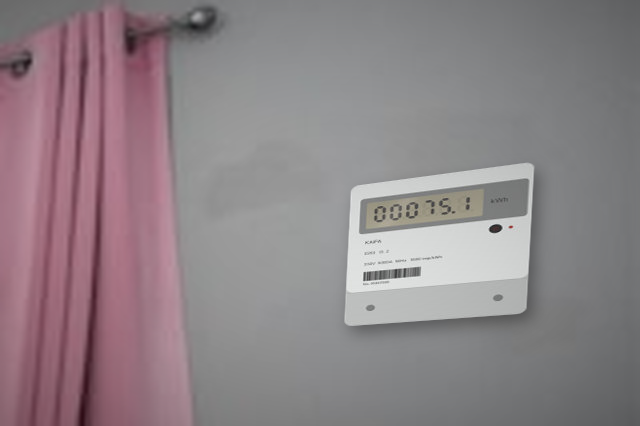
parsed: 75.1 kWh
